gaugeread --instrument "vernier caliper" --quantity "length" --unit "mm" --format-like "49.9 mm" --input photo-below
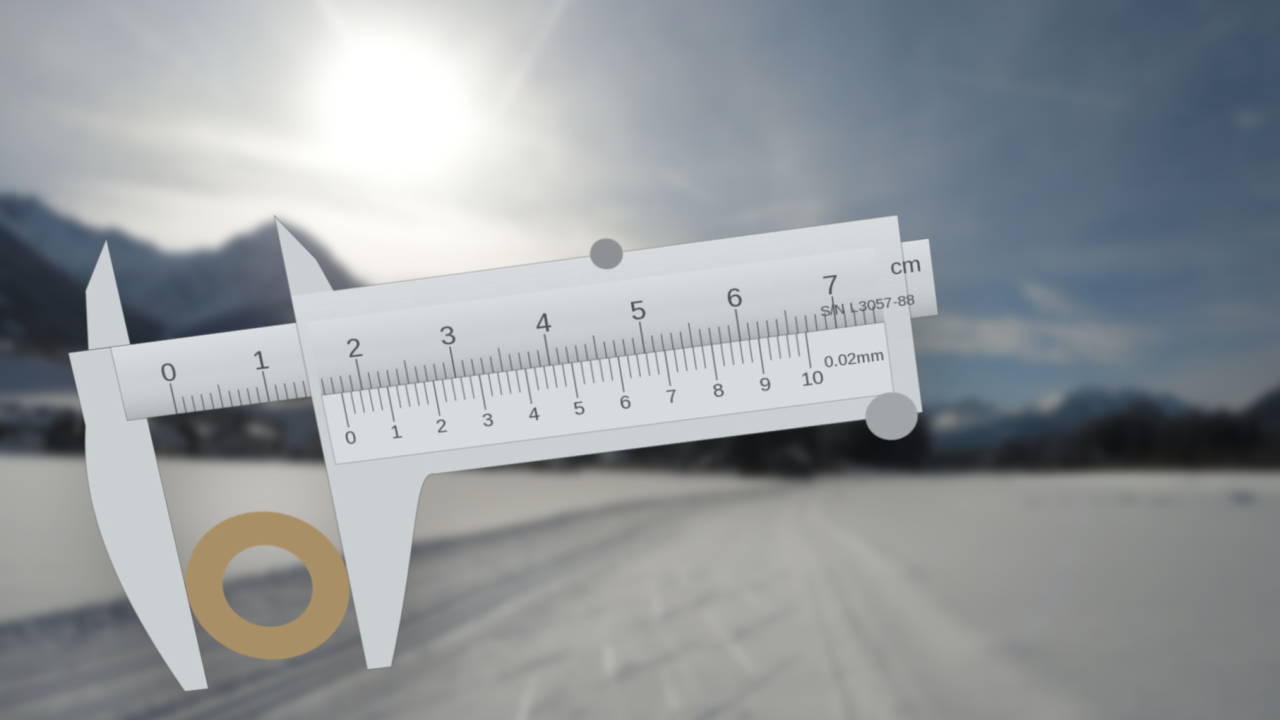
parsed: 17.8 mm
